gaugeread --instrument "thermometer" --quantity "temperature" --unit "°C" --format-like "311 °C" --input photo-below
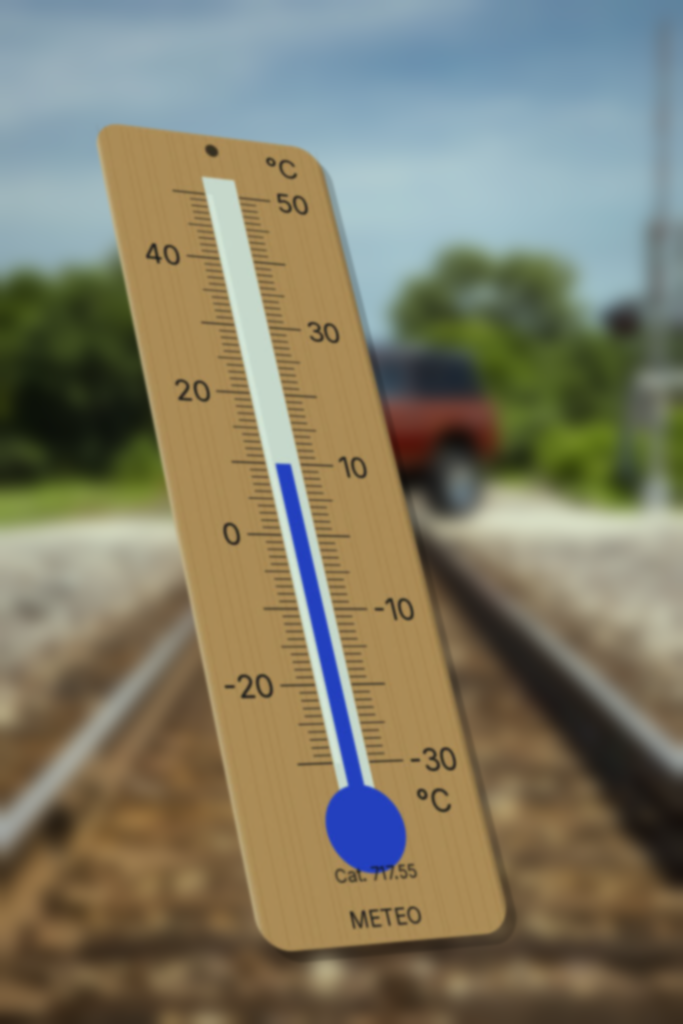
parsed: 10 °C
